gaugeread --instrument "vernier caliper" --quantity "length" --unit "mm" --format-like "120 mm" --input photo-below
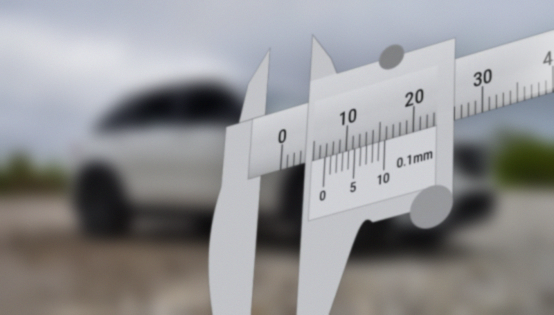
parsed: 6.8 mm
